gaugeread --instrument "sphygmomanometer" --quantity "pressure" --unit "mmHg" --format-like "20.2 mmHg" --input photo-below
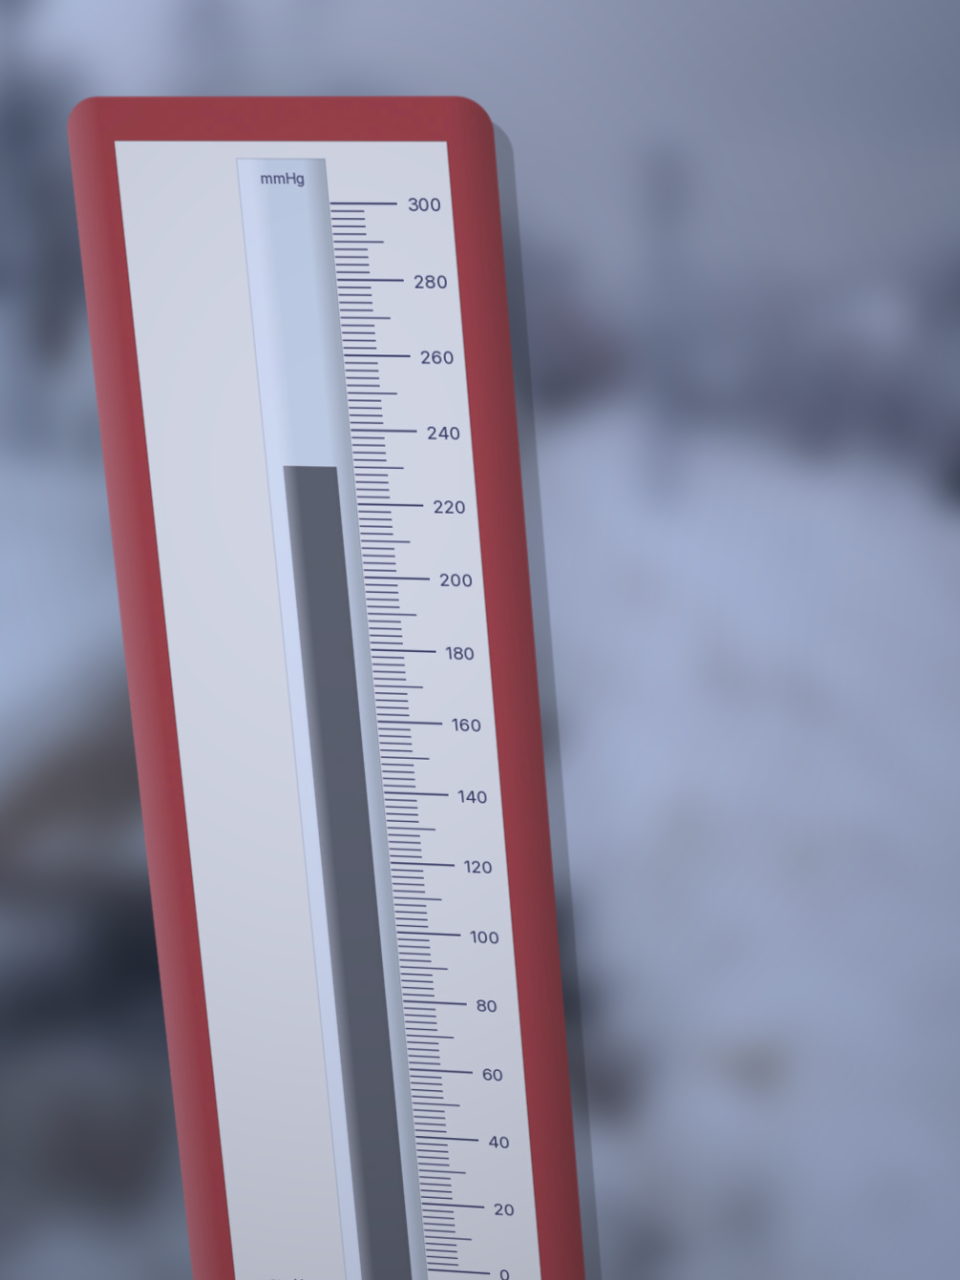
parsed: 230 mmHg
